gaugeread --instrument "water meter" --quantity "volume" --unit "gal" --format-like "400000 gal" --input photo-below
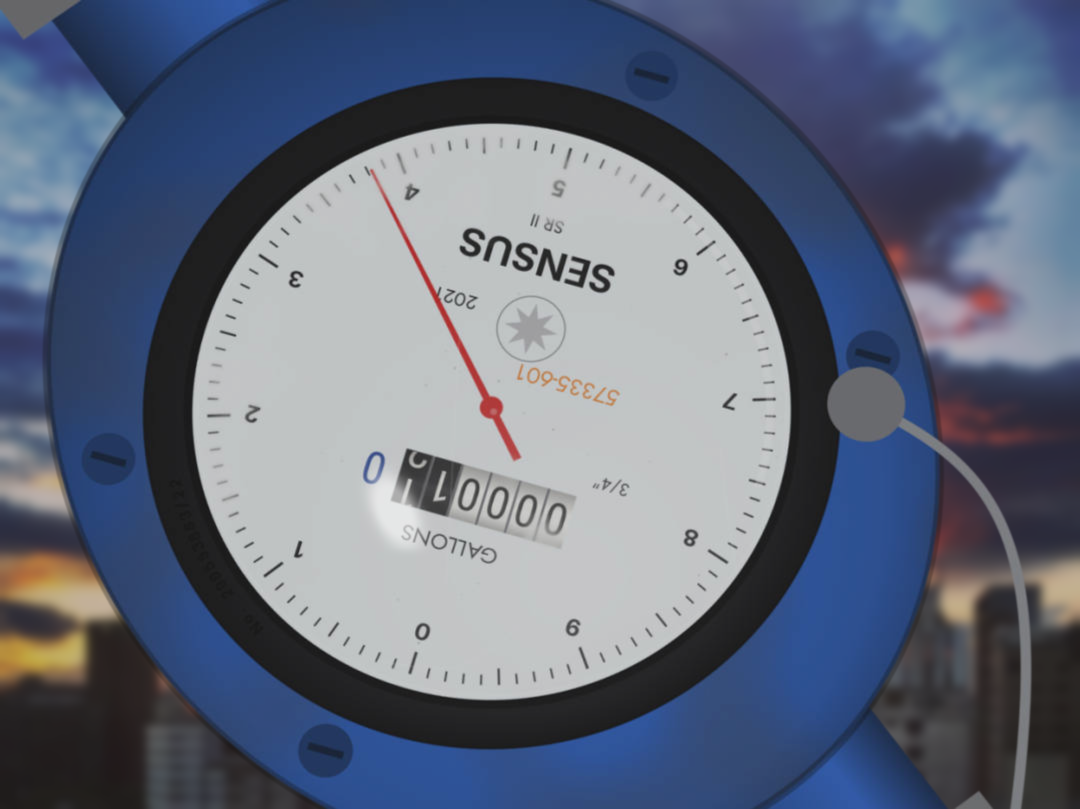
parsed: 113.8 gal
